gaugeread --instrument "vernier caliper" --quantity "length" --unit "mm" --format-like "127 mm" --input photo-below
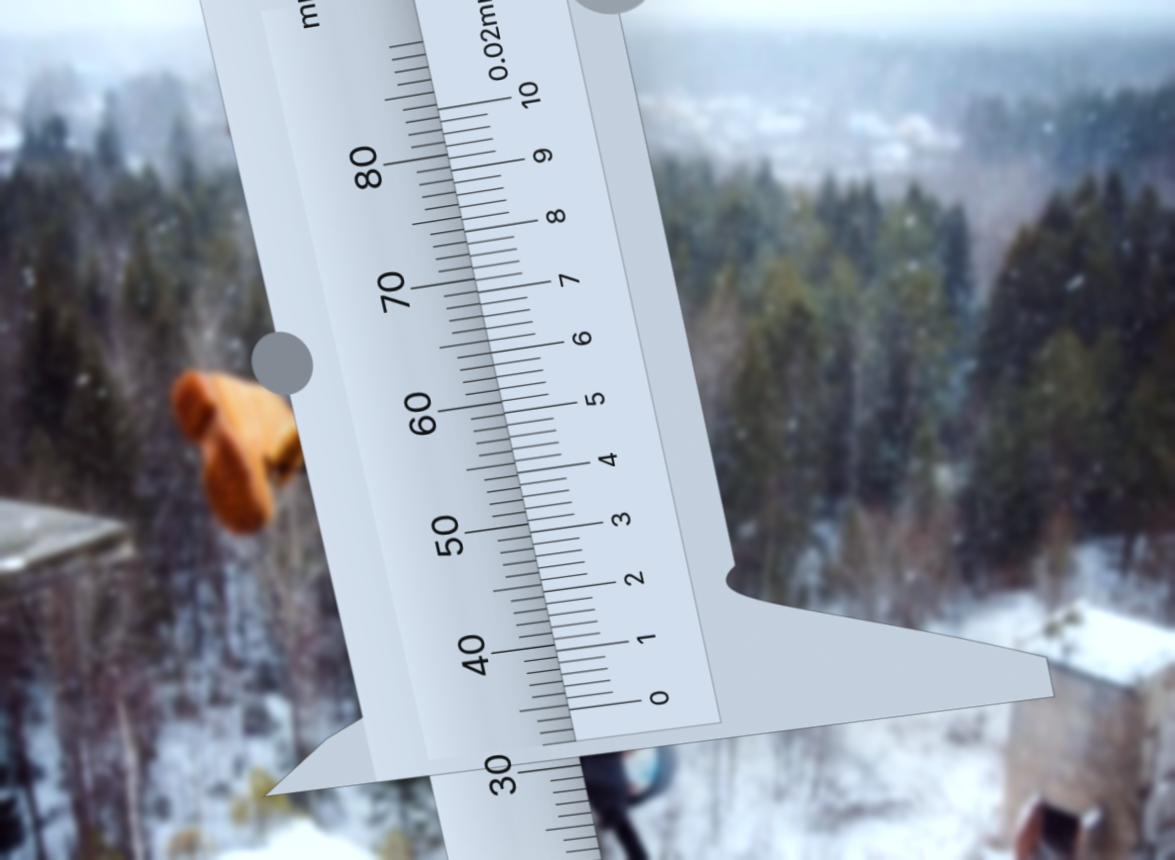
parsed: 34.6 mm
